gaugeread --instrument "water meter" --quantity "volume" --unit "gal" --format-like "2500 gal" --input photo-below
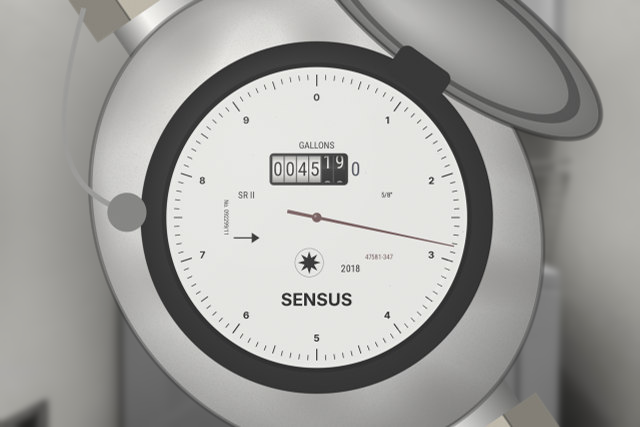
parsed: 45192.8 gal
